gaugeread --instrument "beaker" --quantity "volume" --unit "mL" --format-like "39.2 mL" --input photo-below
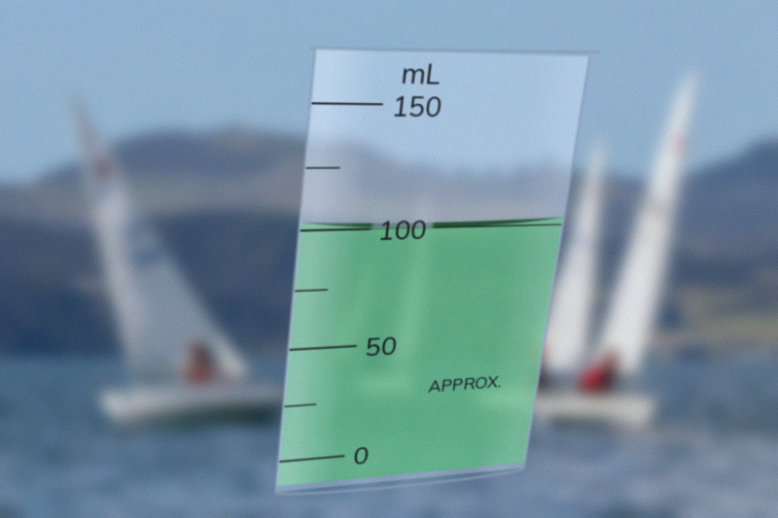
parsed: 100 mL
